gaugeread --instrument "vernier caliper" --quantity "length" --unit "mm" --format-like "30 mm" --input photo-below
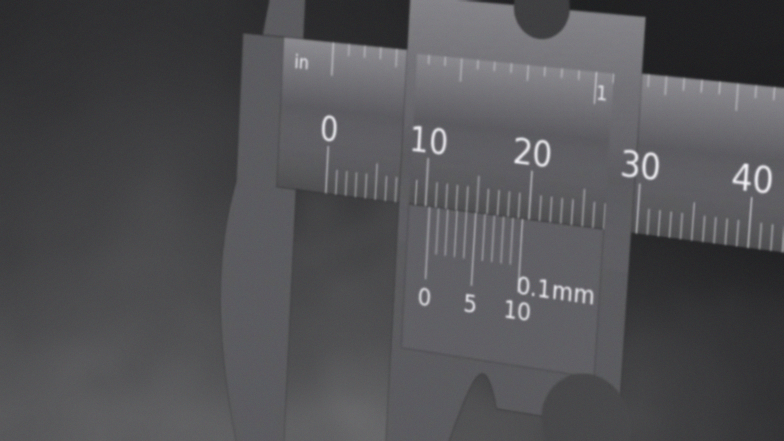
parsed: 10.4 mm
